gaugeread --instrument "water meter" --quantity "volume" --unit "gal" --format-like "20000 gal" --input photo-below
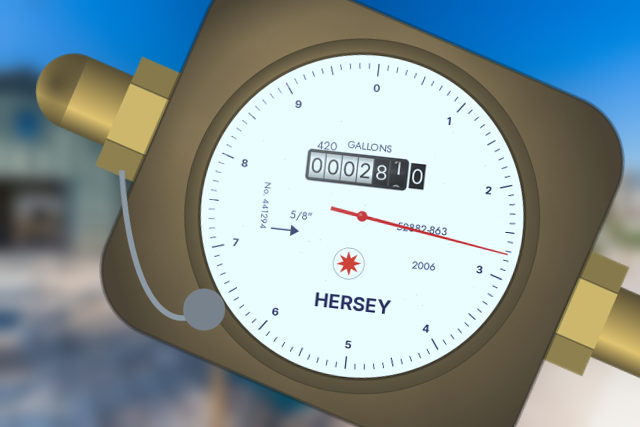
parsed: 2812.7 gal
